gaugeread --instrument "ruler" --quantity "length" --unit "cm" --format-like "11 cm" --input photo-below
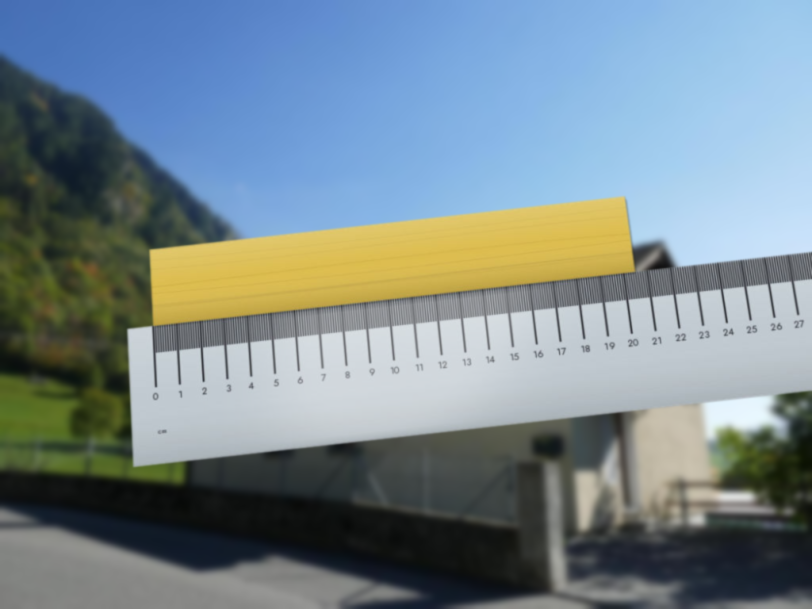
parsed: 20.5 cm
